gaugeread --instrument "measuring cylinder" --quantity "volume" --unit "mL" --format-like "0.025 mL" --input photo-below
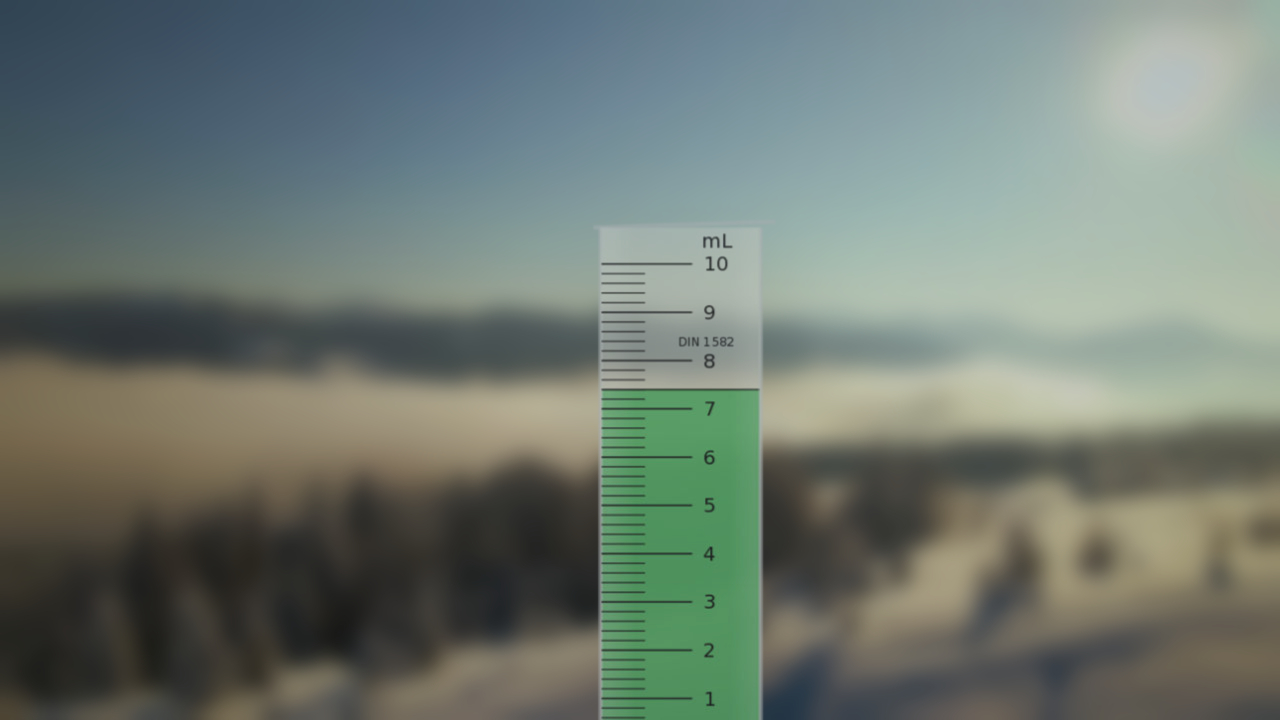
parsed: 7.4 mL
